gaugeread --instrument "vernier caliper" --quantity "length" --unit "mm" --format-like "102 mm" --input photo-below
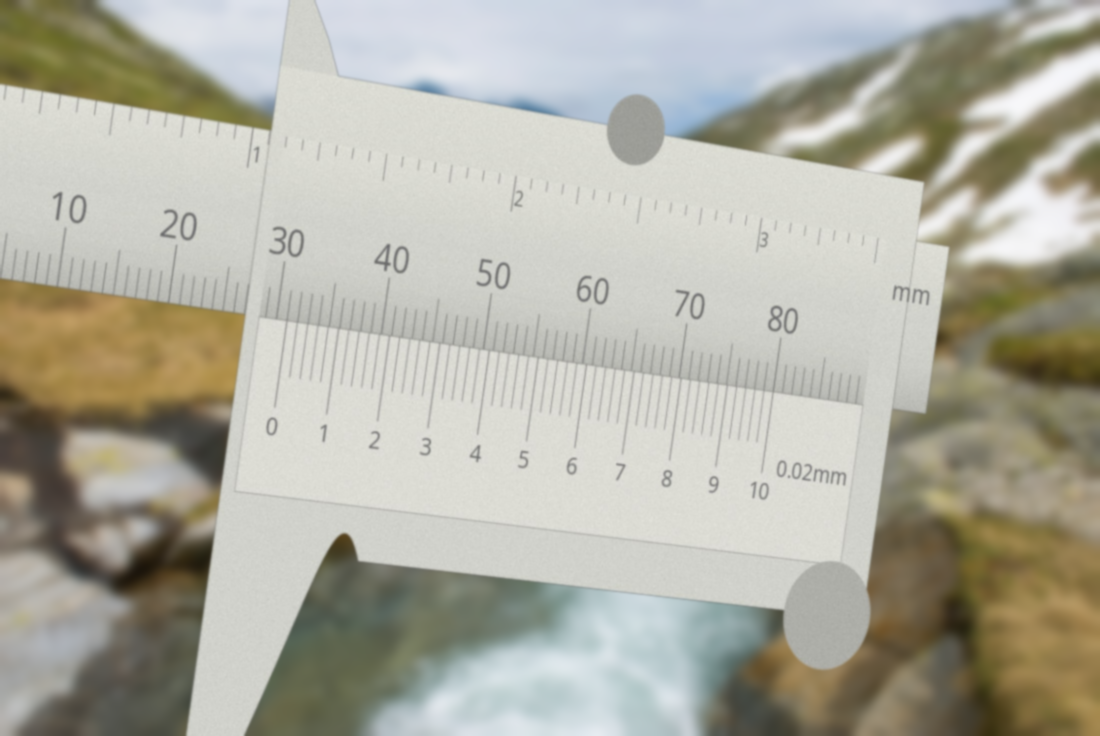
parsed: 31.0 mm
